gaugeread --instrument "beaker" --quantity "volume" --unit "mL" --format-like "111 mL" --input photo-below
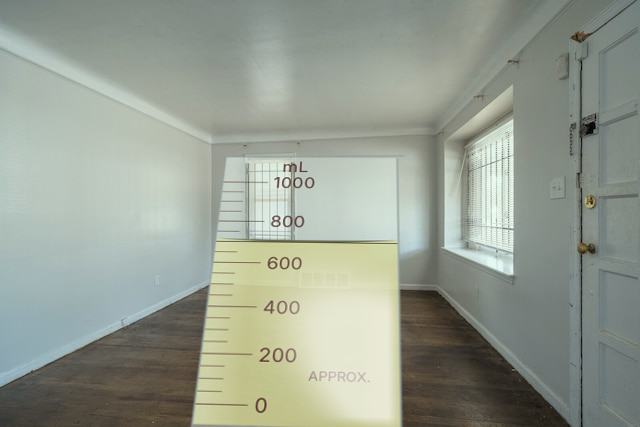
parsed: 700 mL
